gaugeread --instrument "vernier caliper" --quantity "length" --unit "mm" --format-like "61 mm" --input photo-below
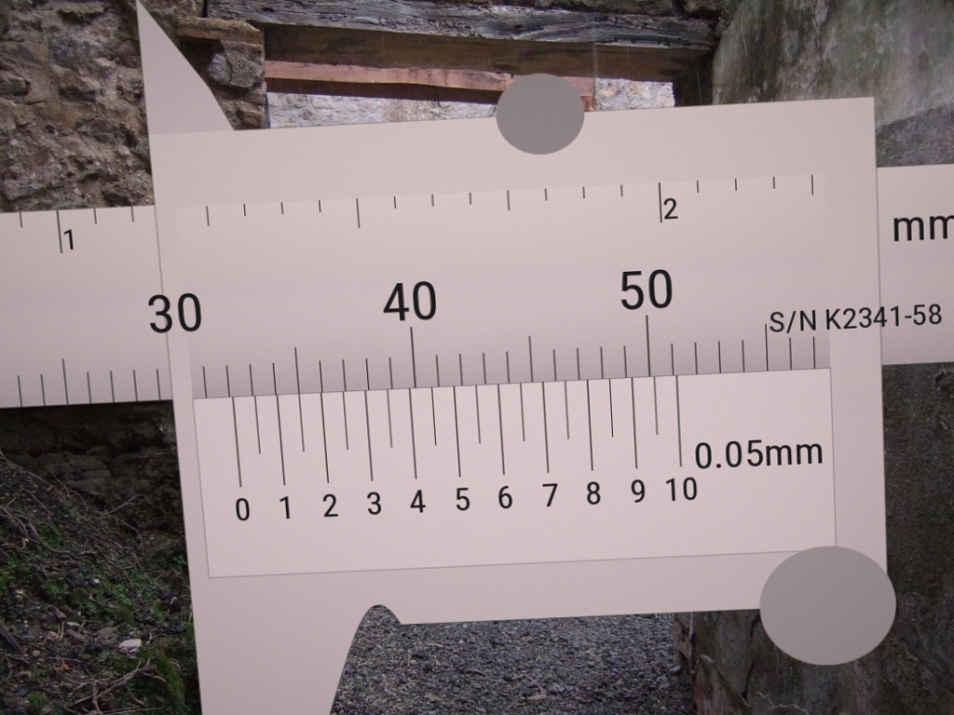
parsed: 32.15 mm
